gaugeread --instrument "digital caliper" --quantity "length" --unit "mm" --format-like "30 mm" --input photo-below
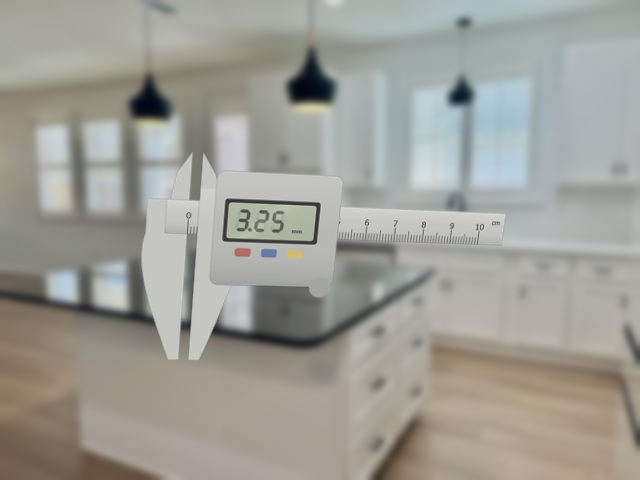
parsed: 3.25 mm
